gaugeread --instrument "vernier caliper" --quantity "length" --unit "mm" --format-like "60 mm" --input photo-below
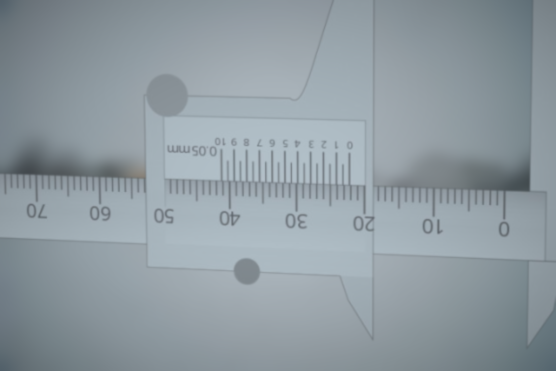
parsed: 22.2 mm
